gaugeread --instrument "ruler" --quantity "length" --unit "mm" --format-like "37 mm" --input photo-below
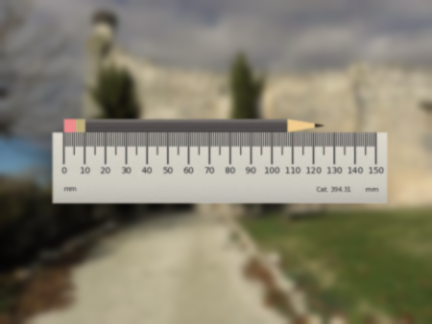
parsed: 125 mm
